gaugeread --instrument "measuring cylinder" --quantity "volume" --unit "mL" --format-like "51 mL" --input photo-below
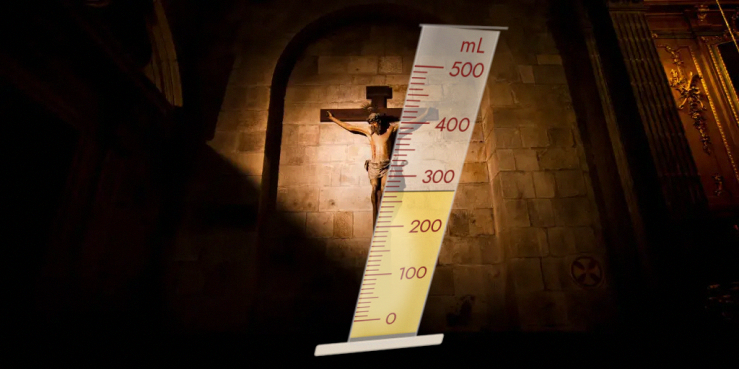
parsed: 270 mL
